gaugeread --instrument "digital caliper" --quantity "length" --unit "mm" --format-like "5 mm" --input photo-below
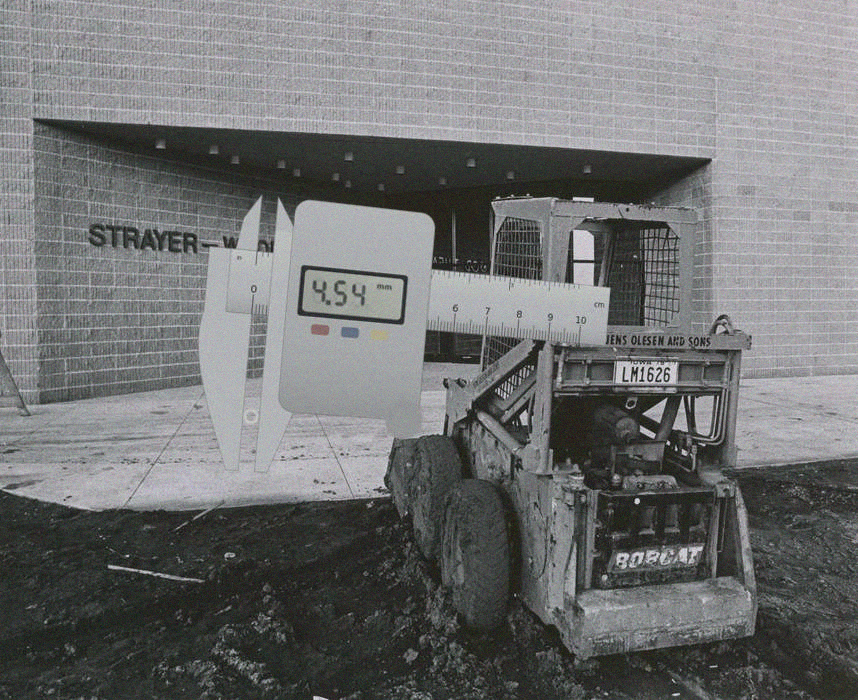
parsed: 4.54 mm
